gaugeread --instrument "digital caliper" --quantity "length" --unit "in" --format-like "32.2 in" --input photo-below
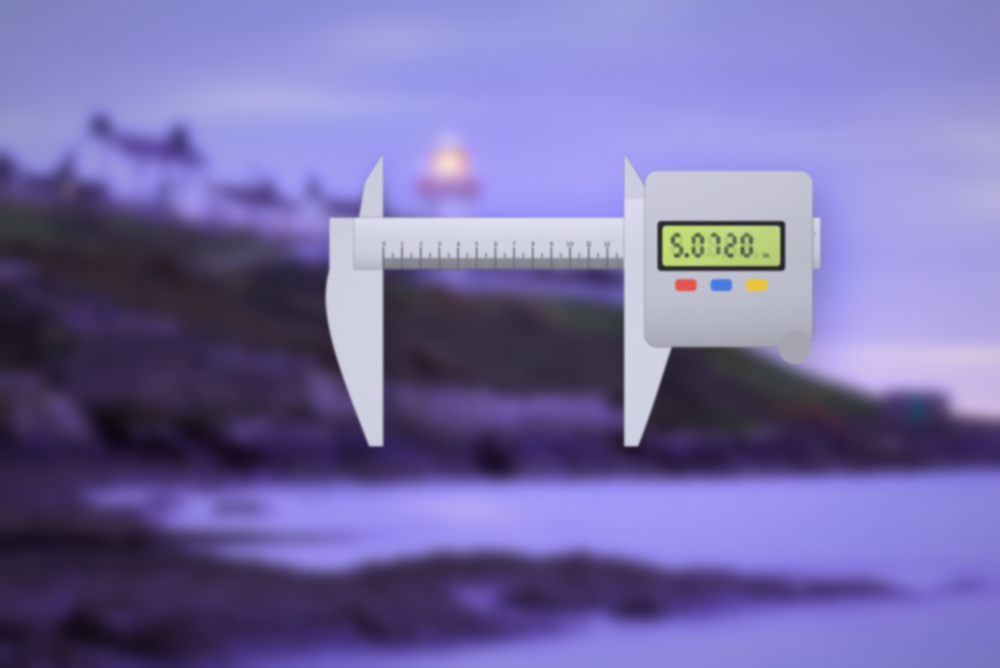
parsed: 5.0720 in
